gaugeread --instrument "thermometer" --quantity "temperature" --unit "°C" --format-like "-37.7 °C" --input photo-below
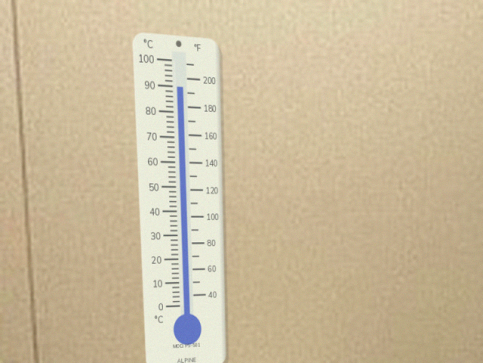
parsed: 90 °C
